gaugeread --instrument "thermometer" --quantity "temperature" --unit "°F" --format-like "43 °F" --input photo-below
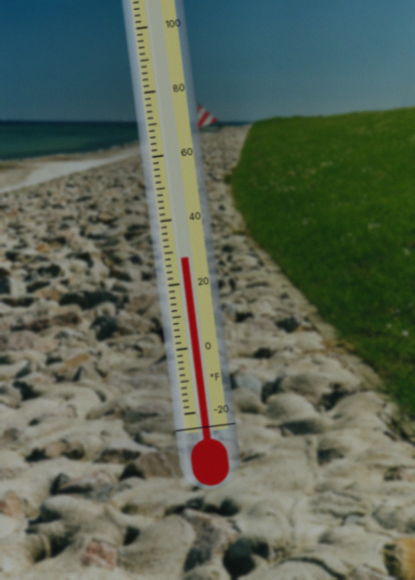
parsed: 28 °F
